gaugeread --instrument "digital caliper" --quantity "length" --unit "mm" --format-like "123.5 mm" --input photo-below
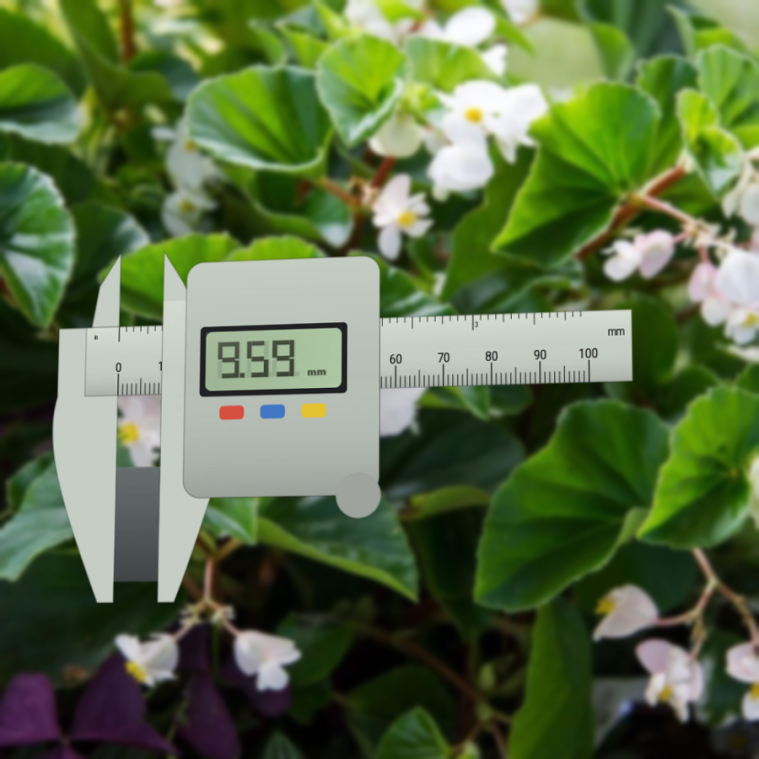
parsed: 9.59 mm
